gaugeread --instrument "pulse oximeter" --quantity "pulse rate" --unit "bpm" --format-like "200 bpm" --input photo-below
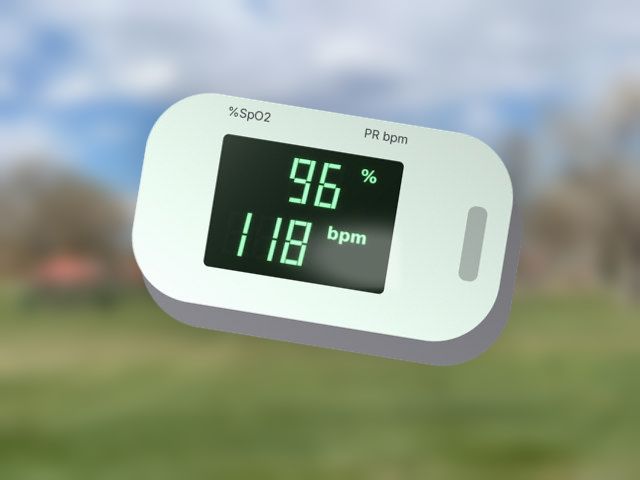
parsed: 118 bpm
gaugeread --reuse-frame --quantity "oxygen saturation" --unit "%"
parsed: 96 %
